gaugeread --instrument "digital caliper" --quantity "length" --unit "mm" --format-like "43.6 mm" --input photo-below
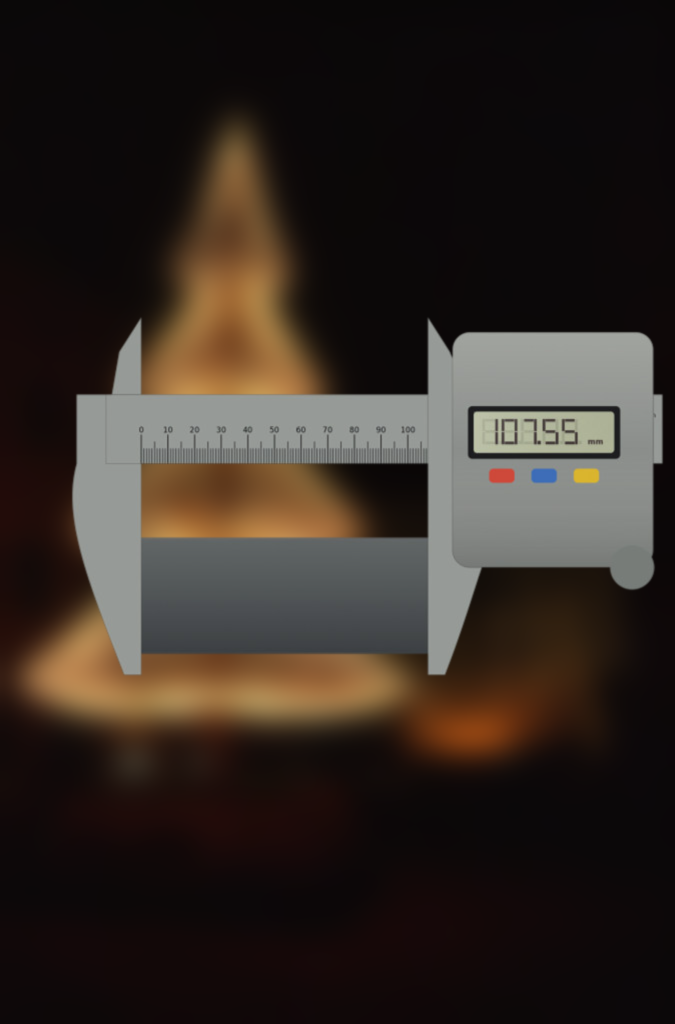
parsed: 107.55 mm
